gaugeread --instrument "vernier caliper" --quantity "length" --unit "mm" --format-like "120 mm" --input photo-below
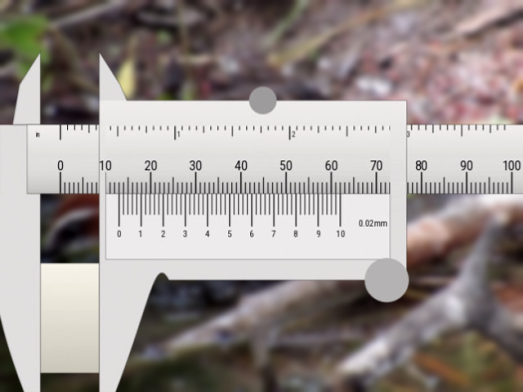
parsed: 13.0 mm
